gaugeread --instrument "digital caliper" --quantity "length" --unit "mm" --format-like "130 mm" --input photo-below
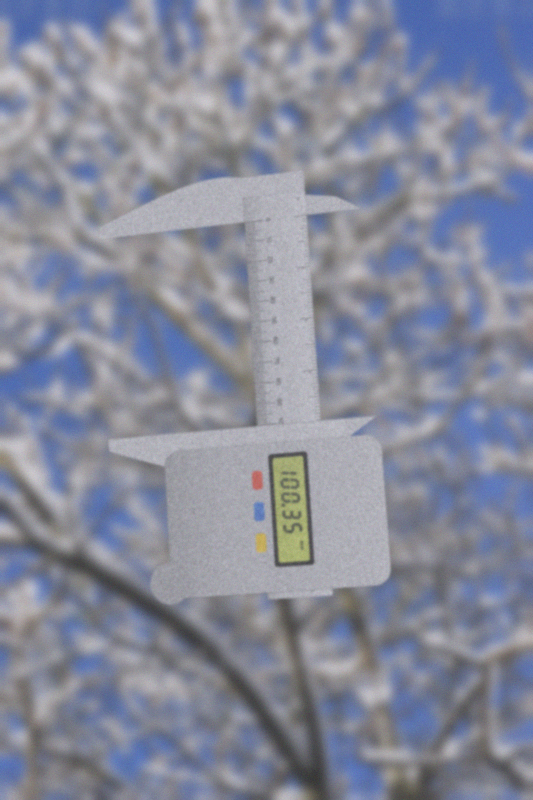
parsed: 100.35 mm
